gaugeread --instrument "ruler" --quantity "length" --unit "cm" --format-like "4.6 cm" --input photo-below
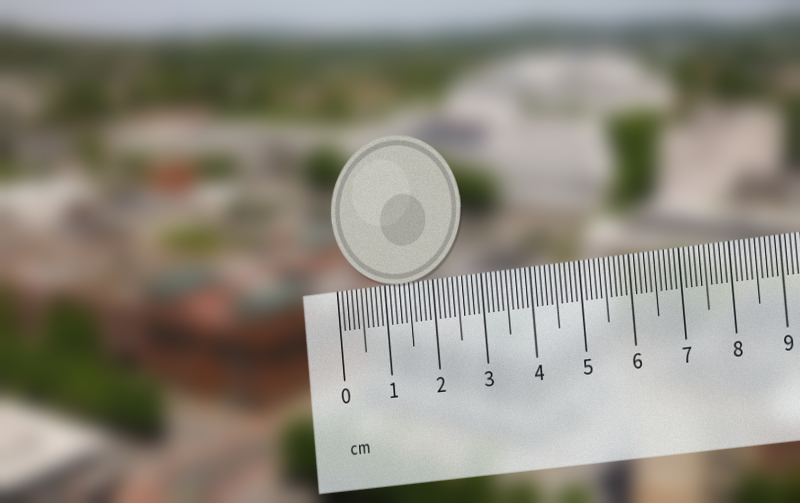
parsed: 2.7 cm
